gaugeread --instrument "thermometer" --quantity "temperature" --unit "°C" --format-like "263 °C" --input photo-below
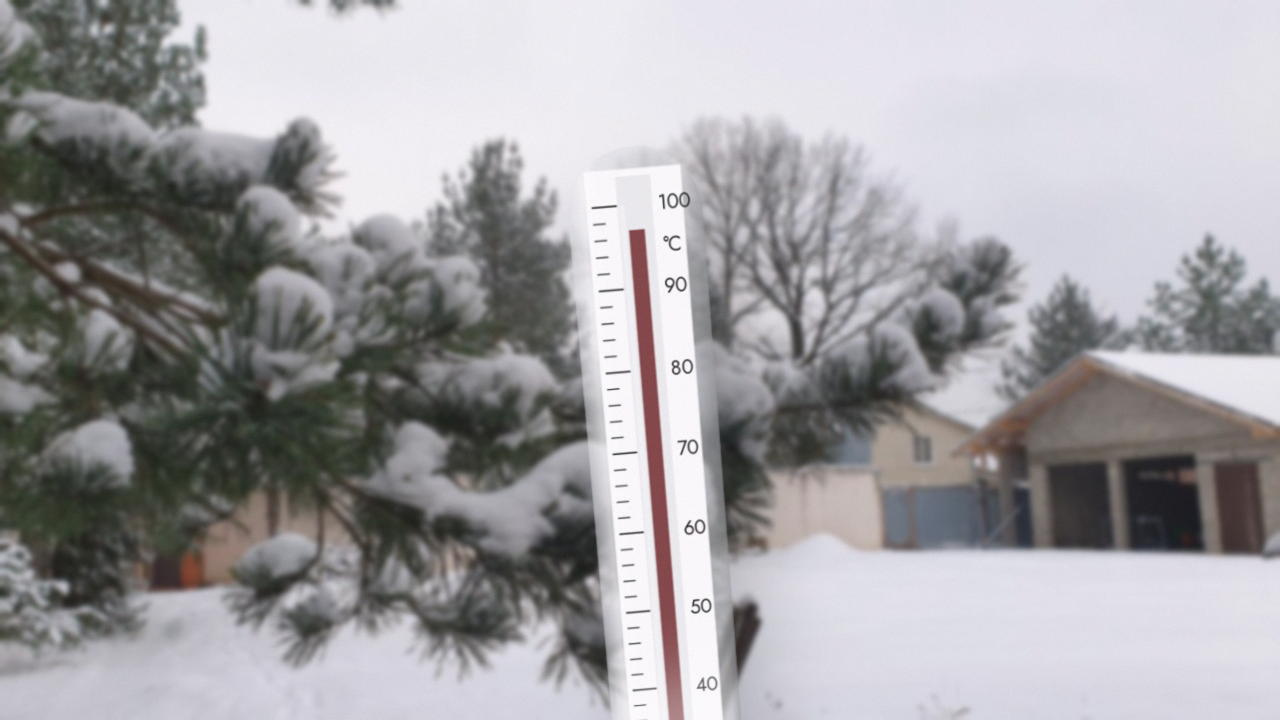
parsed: 97 °C
